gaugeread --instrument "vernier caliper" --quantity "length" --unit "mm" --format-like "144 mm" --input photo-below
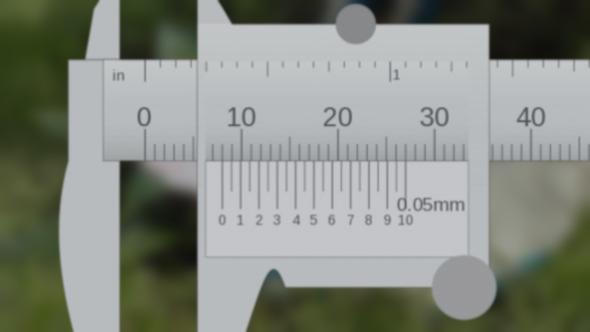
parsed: 8.0 mm
